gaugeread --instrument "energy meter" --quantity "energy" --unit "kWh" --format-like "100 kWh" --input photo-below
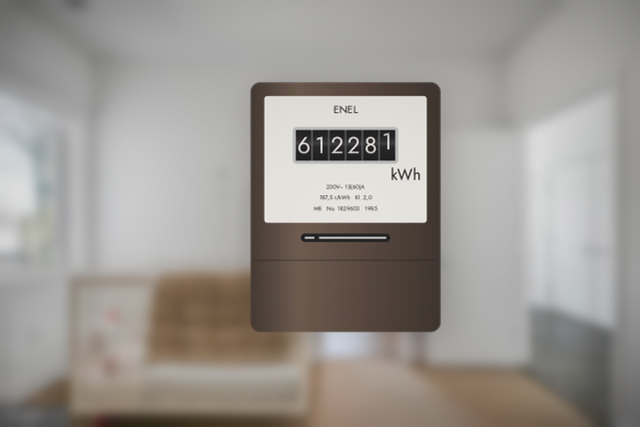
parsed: 612281 kWh
